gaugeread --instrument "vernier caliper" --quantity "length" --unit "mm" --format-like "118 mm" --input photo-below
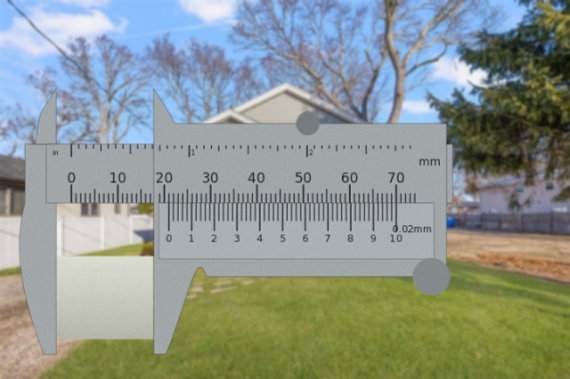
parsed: 21.0 mm
